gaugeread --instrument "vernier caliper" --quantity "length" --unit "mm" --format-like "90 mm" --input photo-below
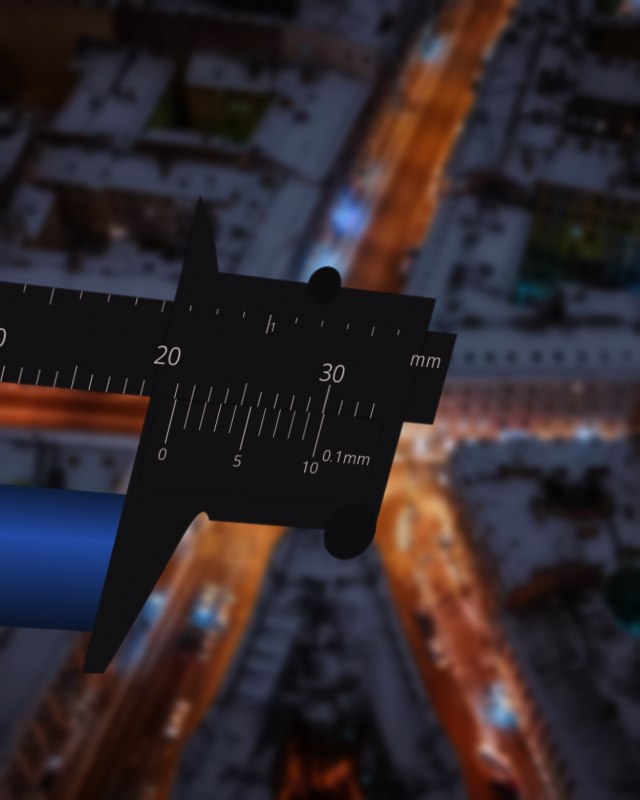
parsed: 21.1 mm
